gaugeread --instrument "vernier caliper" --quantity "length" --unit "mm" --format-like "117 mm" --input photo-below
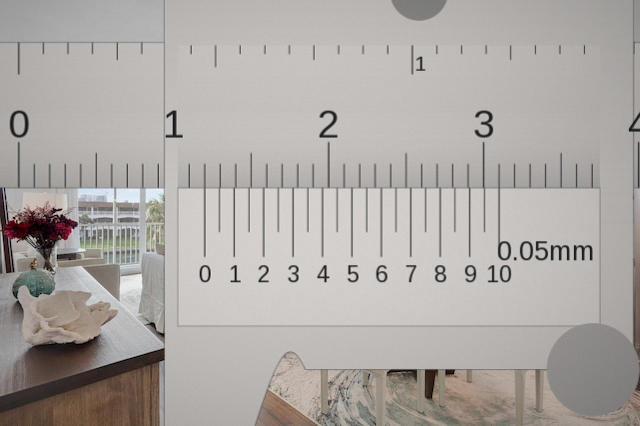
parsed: 12.0 mm
